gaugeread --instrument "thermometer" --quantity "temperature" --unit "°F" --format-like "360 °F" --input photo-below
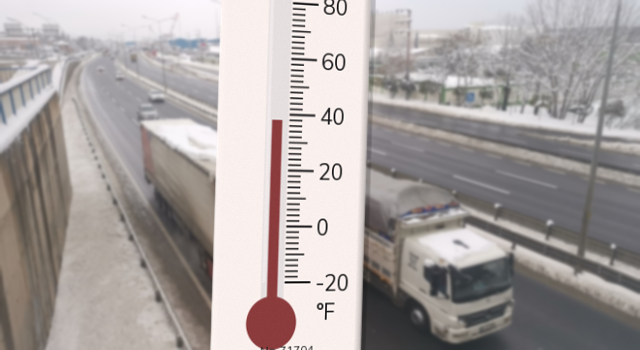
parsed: 38 °F
